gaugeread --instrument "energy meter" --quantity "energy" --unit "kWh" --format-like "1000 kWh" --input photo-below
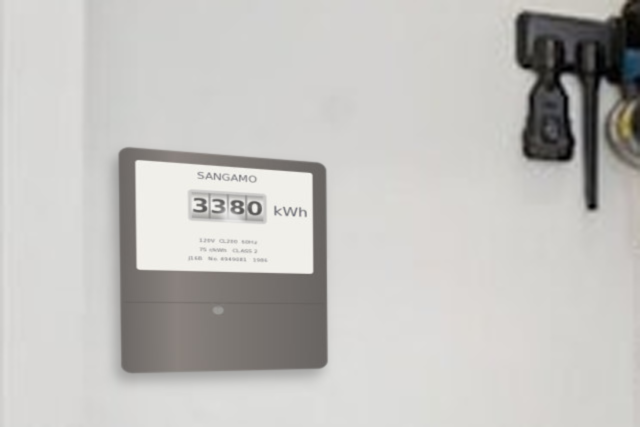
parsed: 3380 kWh
